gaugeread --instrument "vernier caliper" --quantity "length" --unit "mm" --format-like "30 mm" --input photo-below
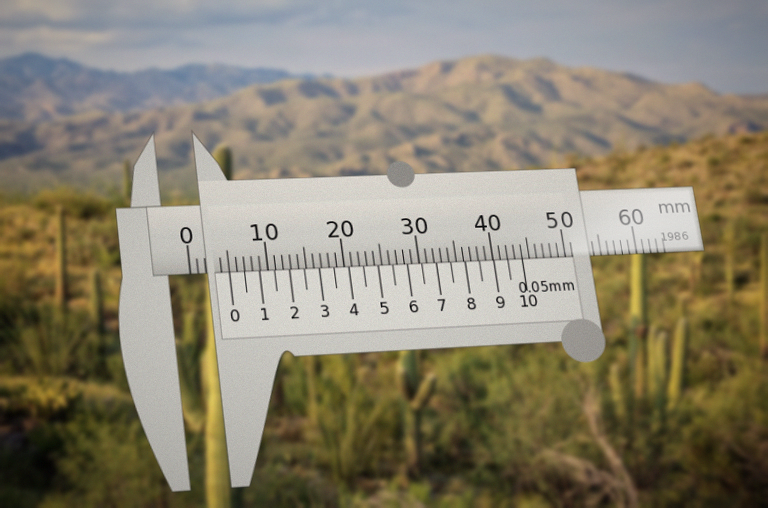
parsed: 5.0 mm
